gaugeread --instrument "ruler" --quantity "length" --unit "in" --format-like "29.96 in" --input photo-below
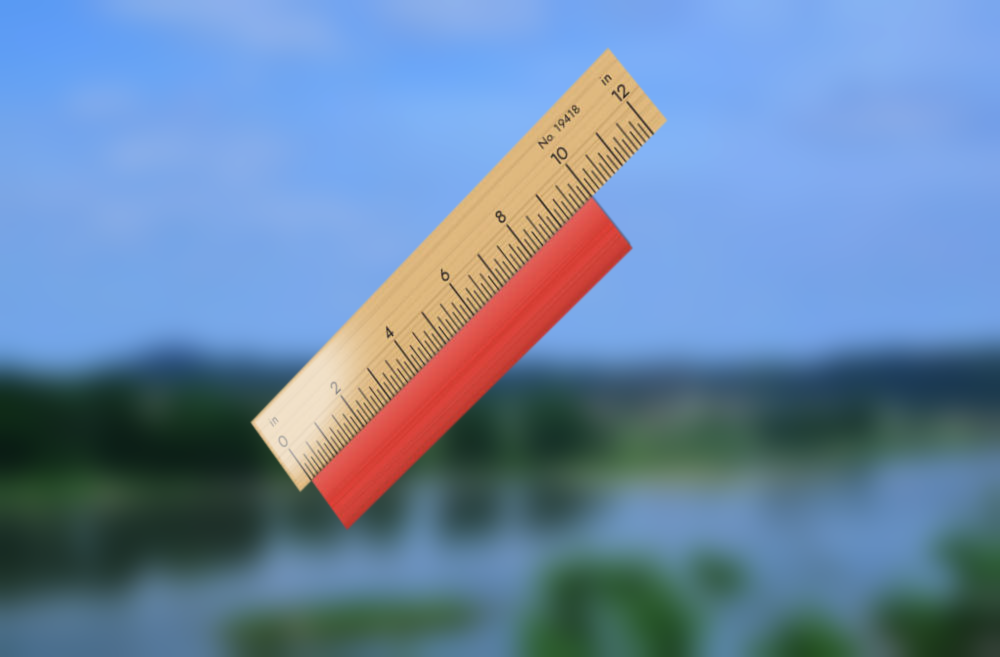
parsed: 10 in
